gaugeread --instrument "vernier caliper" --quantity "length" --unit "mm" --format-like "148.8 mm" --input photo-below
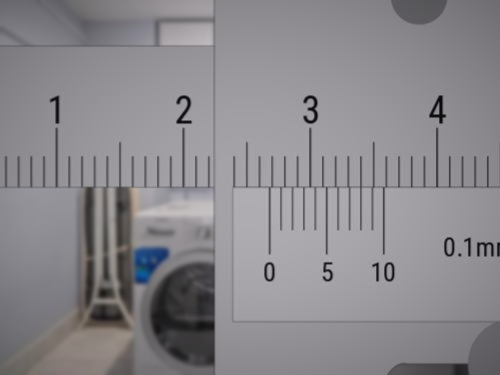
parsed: 26.8 mm
